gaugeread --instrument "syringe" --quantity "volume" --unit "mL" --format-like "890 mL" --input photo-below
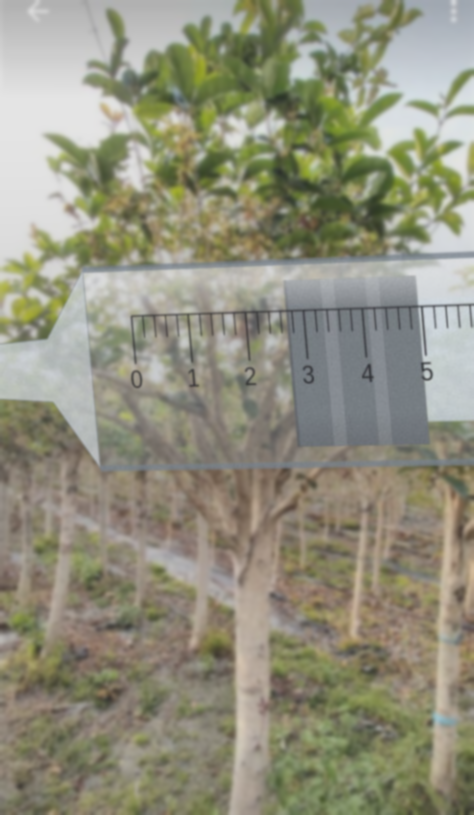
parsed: 2.7 mL
